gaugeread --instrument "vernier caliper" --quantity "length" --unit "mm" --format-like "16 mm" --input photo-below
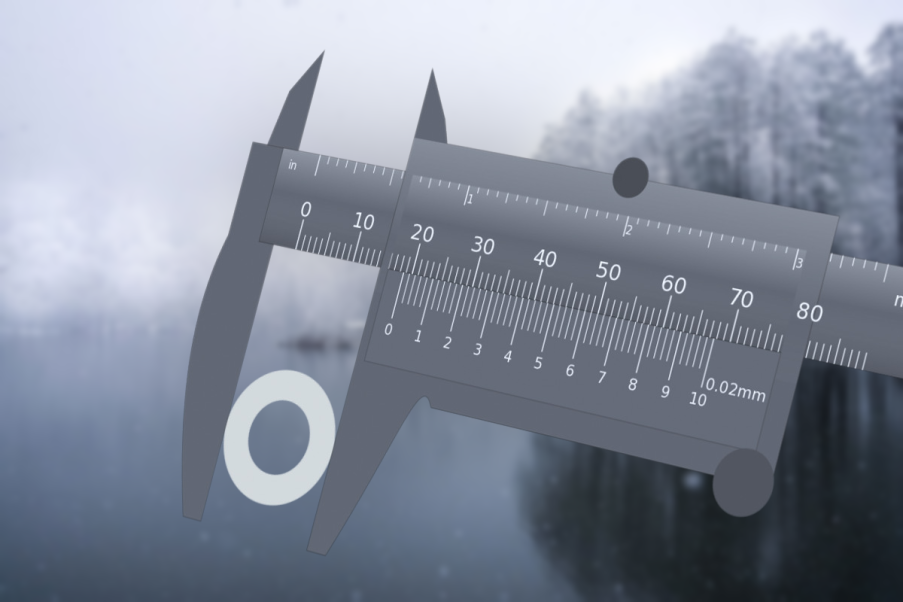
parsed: 18.6 mm
